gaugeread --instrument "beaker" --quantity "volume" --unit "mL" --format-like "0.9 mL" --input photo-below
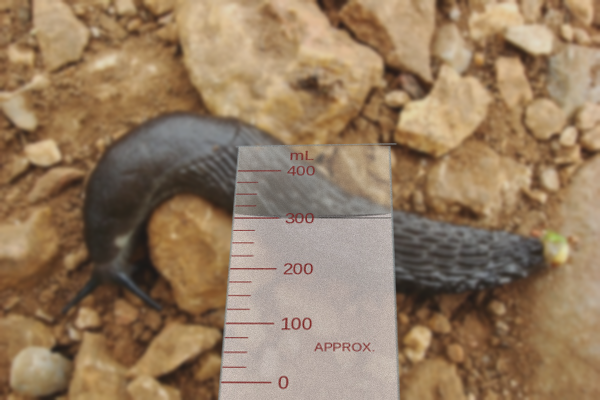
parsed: 300 mL
